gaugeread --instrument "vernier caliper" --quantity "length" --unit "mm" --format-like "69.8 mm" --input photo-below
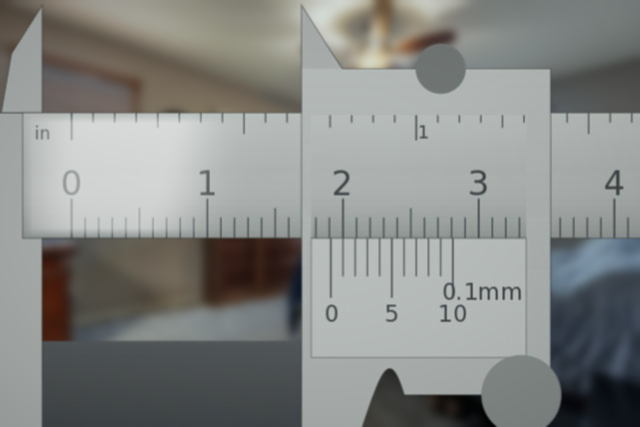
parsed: 19.1 mm
